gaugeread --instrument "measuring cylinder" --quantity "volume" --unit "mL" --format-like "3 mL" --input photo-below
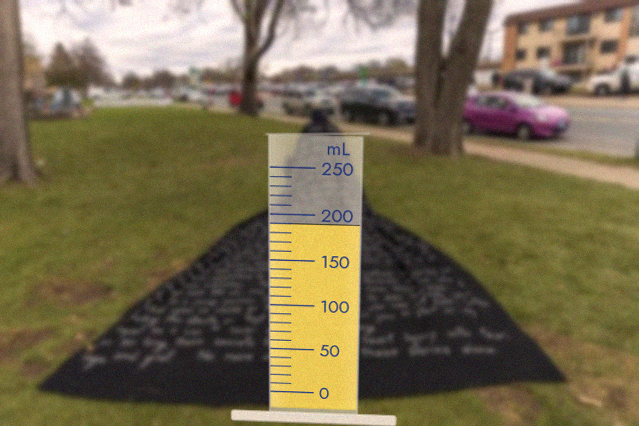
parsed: 190 mL
